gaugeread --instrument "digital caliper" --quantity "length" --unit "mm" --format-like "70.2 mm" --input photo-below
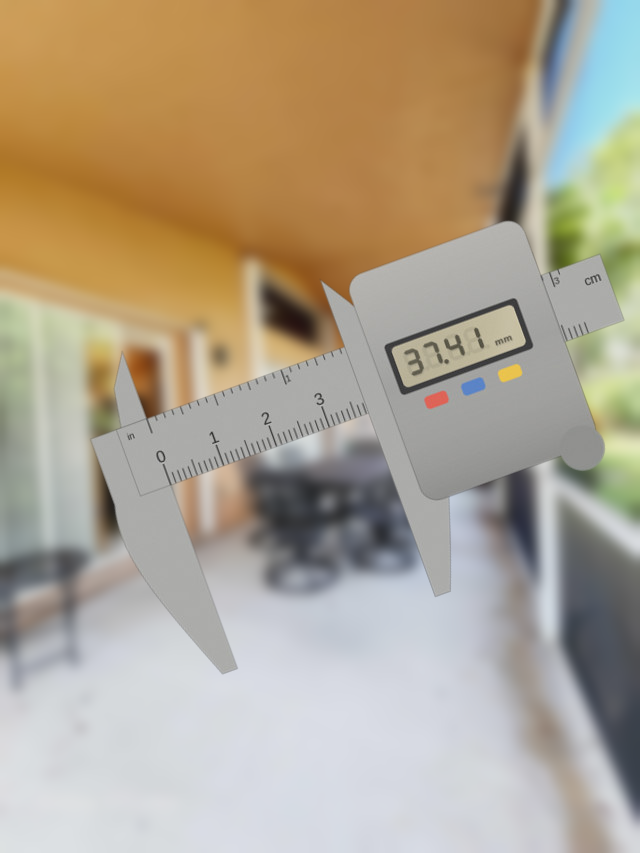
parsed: 37.41 mm
